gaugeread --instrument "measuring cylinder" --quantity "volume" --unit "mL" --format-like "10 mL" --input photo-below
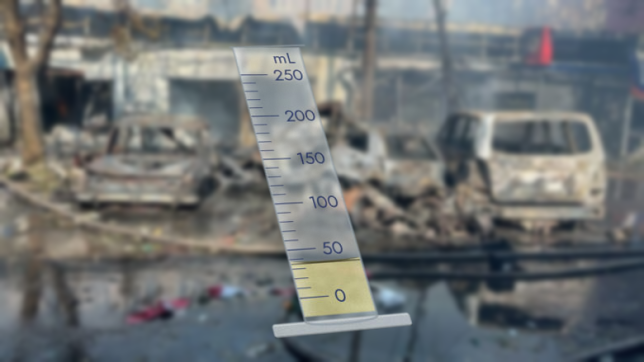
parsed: 35 mL
